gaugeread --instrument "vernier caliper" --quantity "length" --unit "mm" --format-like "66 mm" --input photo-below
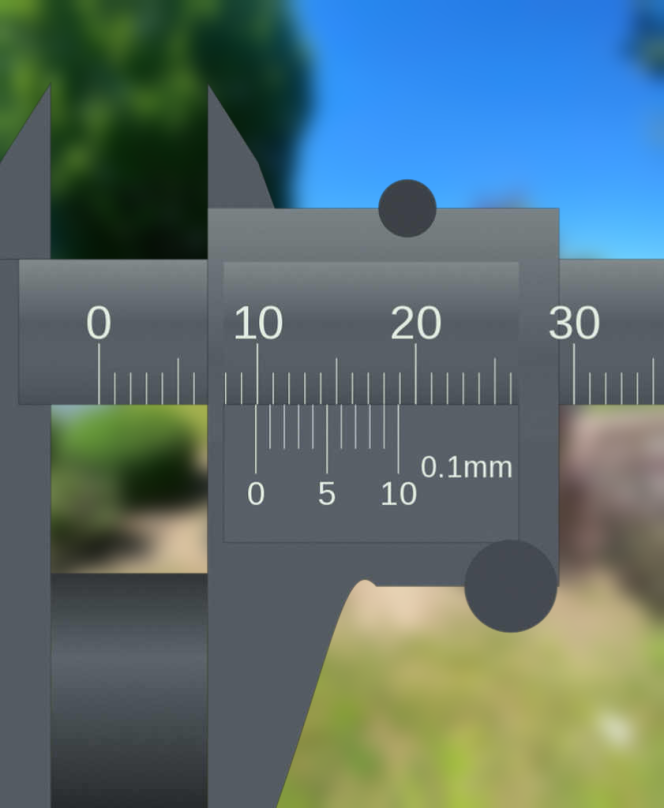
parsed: 9.9 mm
